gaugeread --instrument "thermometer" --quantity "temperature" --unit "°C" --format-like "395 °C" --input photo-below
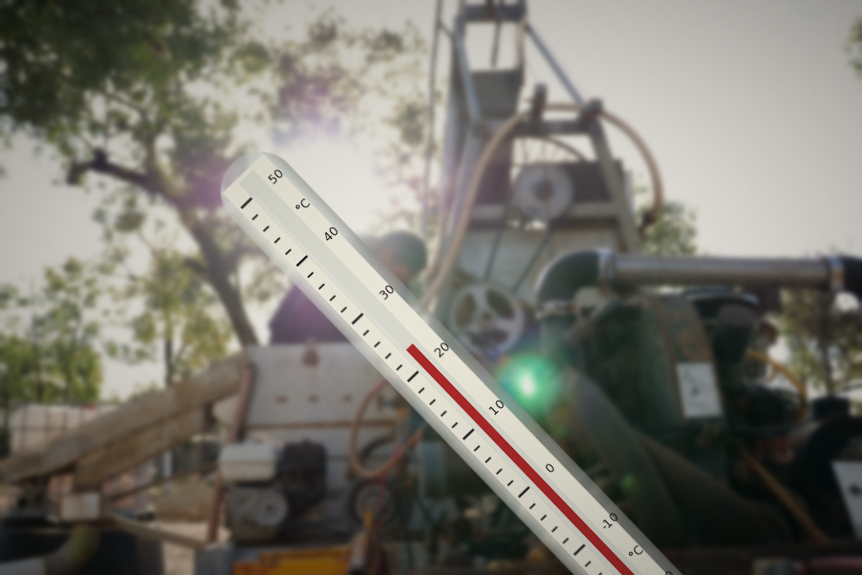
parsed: 23 °C
